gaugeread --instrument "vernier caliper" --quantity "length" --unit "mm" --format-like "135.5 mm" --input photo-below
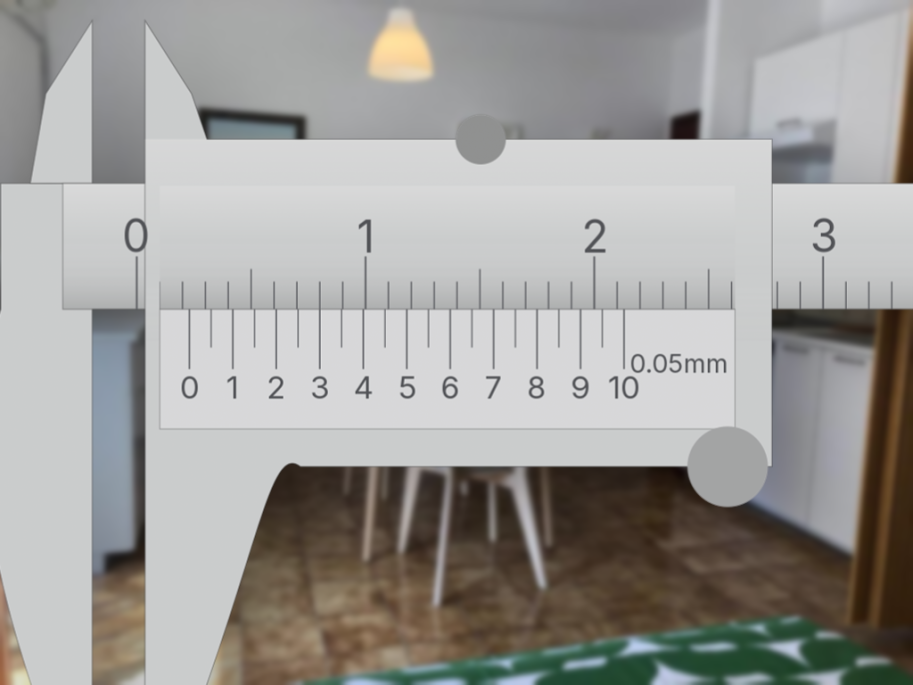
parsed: 2.30 mm
